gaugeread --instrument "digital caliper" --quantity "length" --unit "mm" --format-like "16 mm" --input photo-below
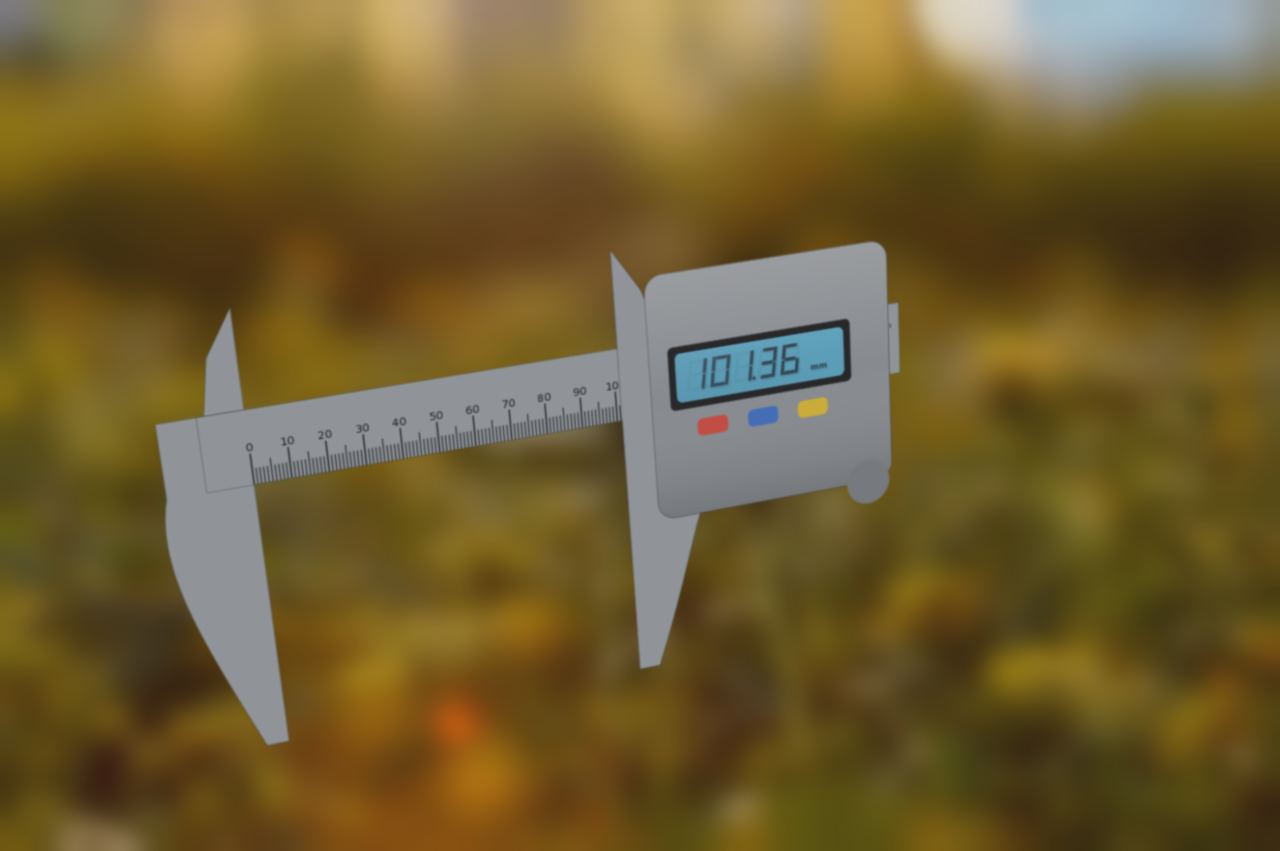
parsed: 101.36 mm
